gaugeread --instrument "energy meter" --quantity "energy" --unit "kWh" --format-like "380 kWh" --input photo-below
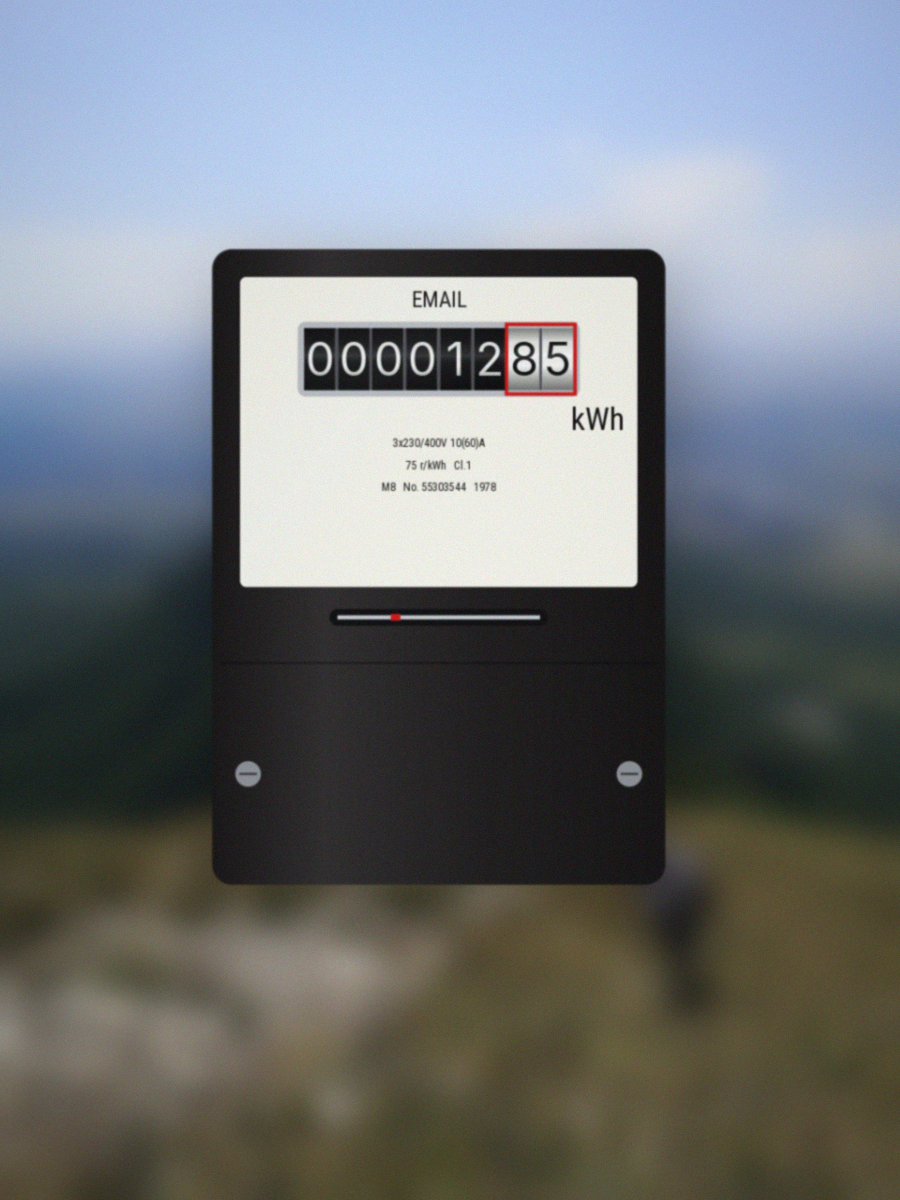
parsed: 12.85 kWh
